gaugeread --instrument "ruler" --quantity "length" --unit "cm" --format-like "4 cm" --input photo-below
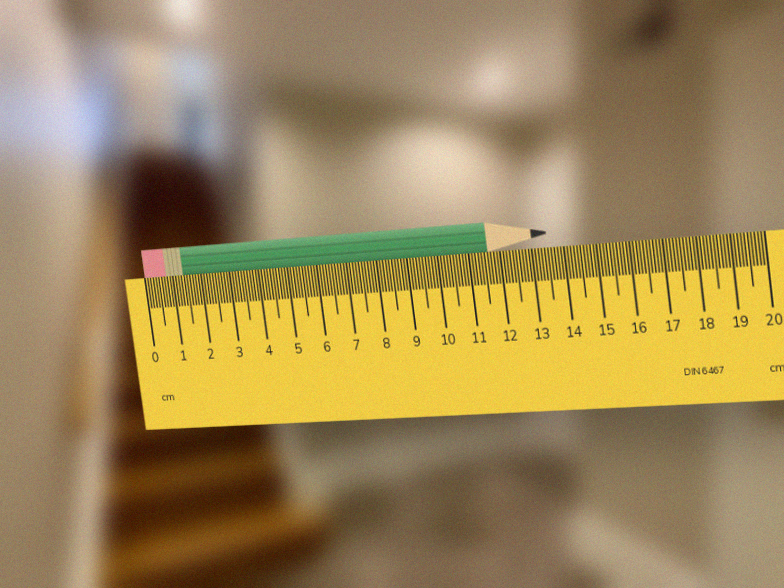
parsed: 13.5 cm
